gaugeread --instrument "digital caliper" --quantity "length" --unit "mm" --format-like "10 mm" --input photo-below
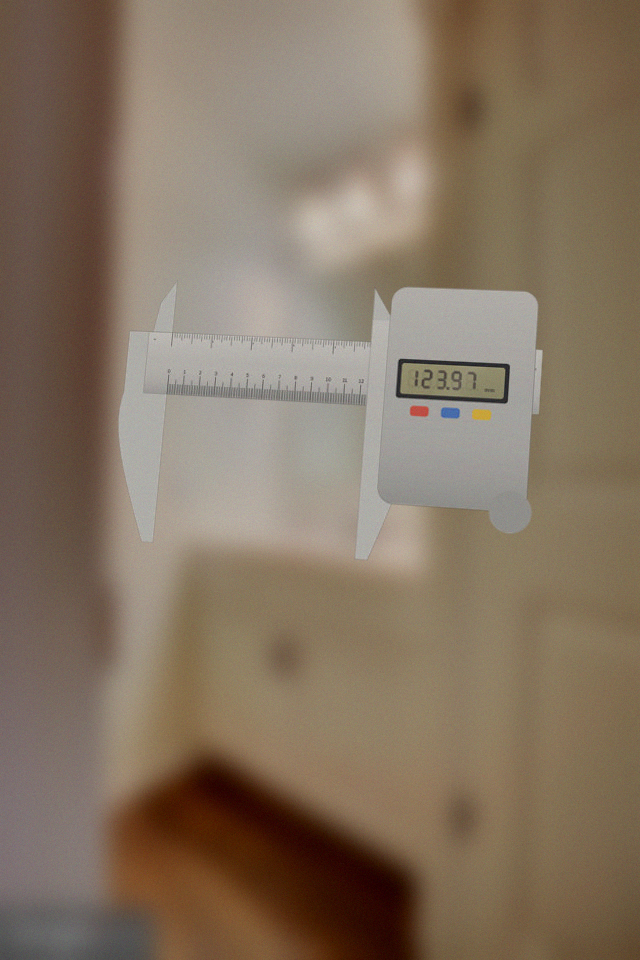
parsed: 123.97 mm
